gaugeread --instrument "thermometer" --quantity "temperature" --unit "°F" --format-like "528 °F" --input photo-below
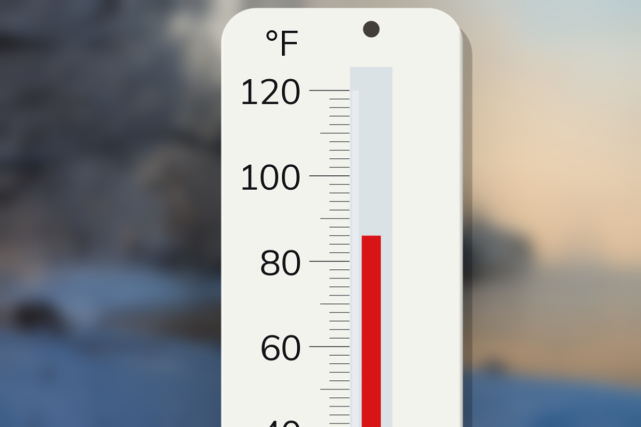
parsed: 86 °F
